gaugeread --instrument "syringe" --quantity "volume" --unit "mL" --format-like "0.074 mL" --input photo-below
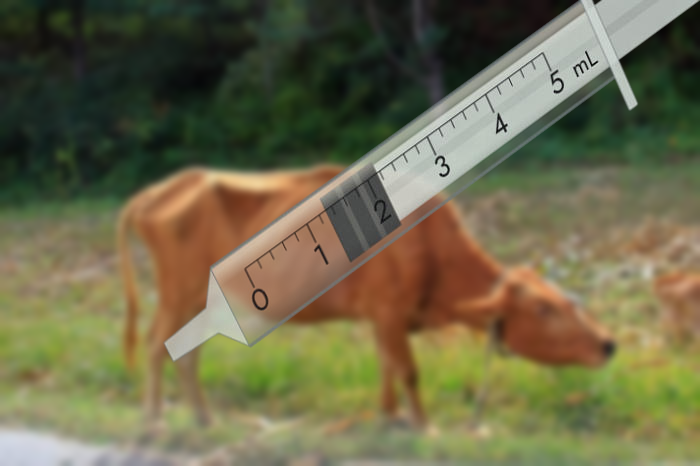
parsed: 1.3 mL
